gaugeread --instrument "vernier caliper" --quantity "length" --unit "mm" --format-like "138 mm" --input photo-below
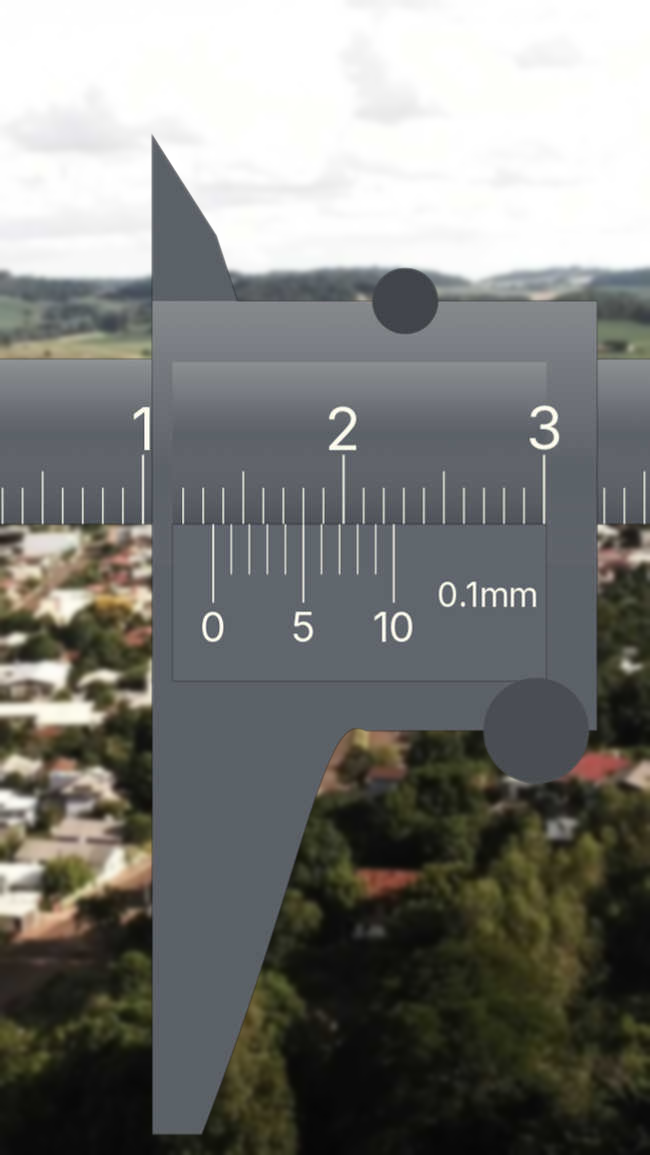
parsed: 13.5 mm
